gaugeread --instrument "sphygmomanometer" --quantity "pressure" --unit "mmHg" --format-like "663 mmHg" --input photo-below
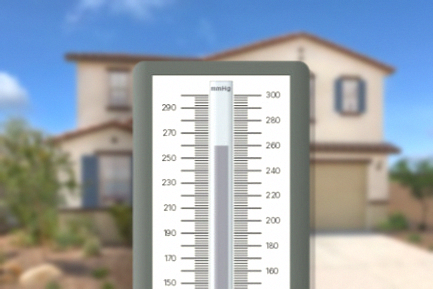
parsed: 260 mmHg
